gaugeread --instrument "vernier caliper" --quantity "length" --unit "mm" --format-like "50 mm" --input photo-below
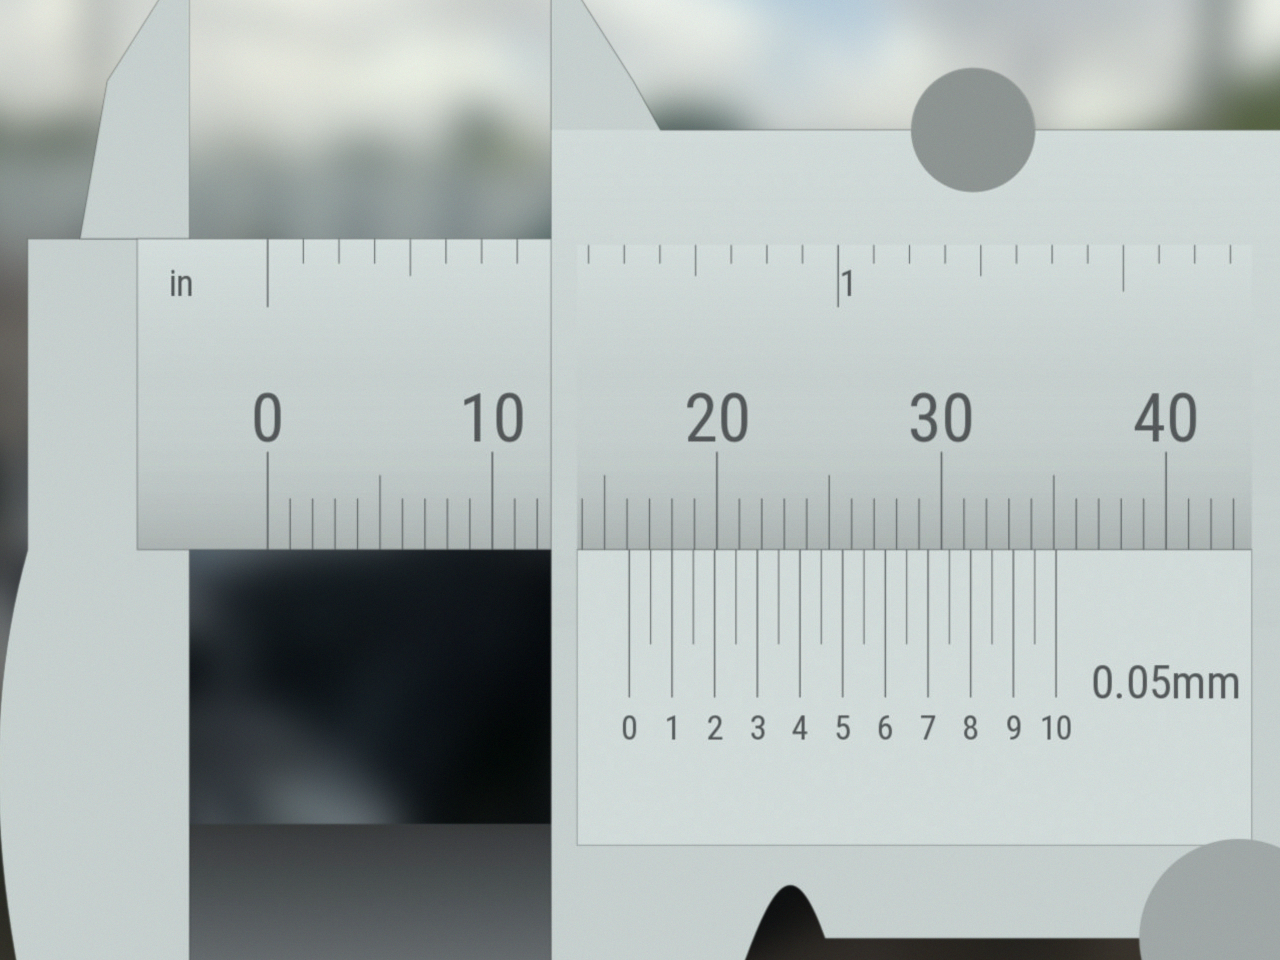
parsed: 16.1 mm
